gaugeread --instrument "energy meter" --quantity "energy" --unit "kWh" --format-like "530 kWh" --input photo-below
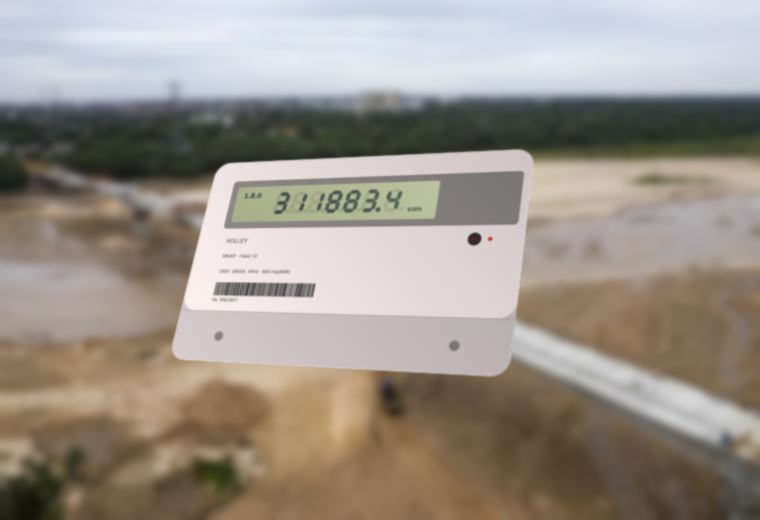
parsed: 311883.4 kWh
